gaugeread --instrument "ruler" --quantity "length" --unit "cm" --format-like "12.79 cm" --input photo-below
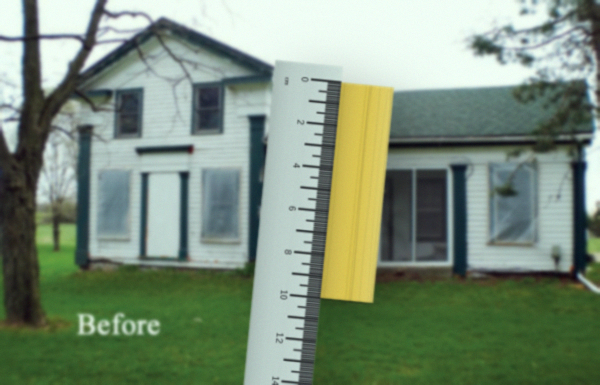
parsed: 10 cm
